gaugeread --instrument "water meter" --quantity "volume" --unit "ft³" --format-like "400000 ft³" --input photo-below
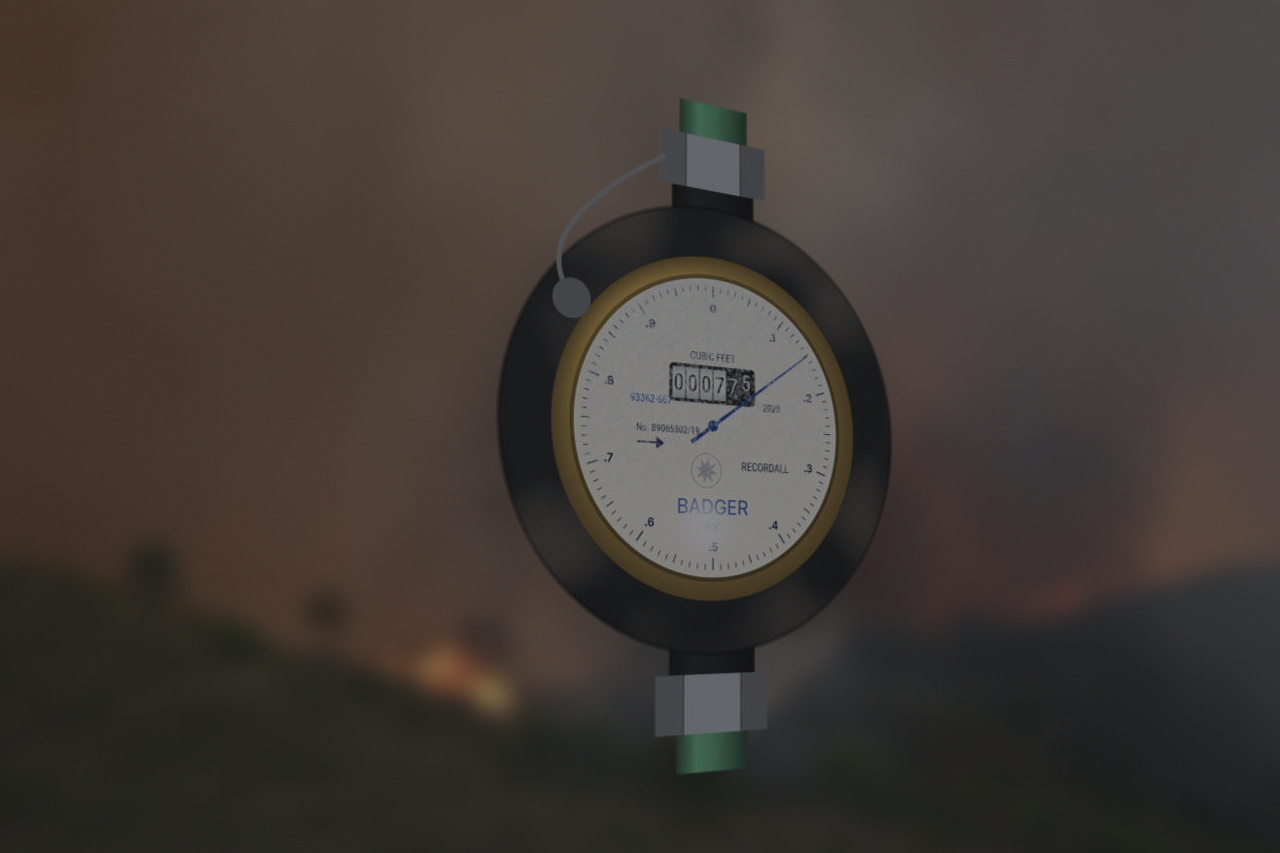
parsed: 775.15 ft³
